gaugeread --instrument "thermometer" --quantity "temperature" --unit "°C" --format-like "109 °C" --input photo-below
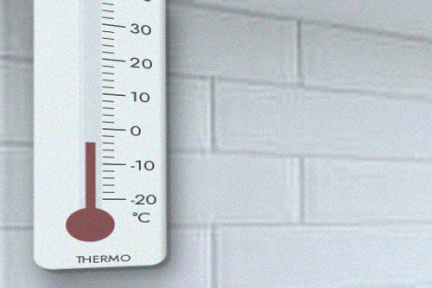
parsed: -4 °C
